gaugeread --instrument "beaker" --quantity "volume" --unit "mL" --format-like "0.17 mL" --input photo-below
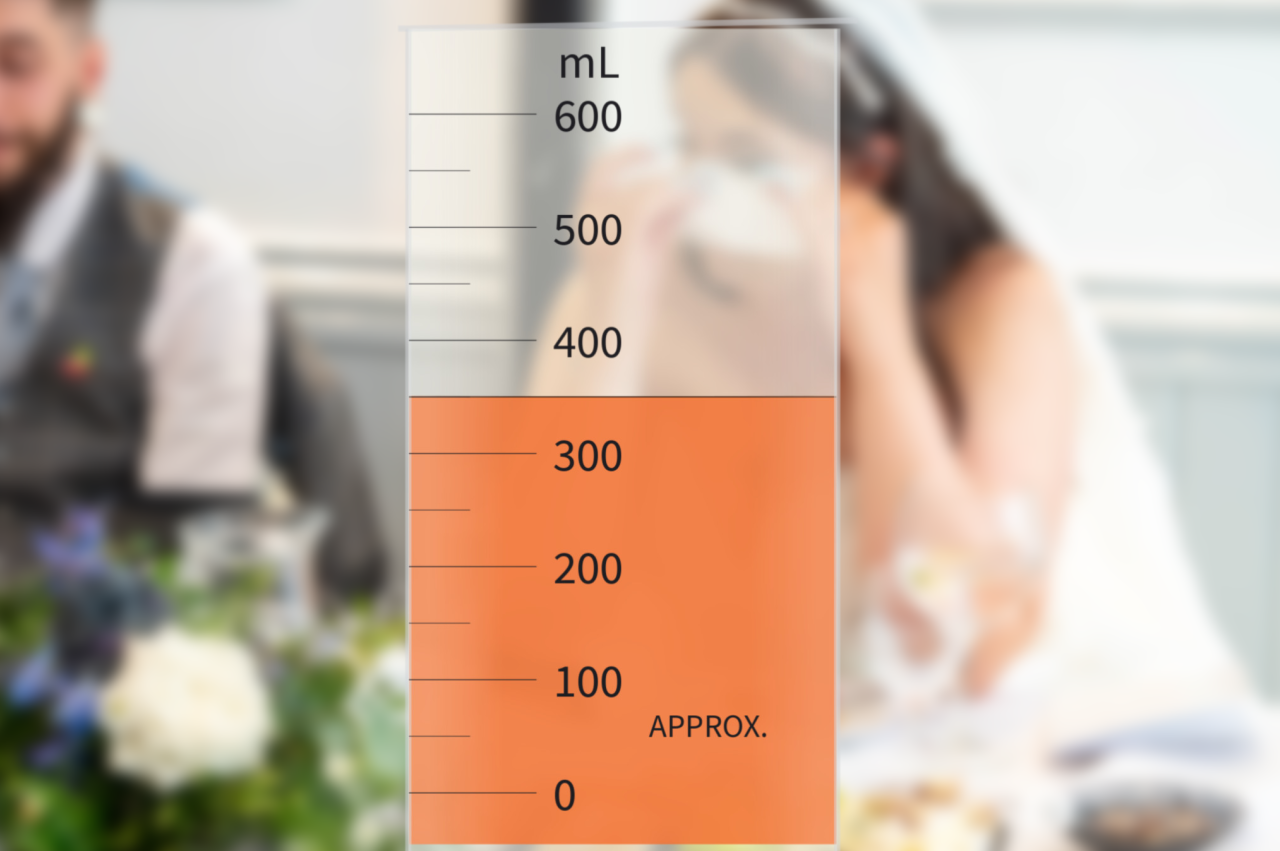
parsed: 350 mL
